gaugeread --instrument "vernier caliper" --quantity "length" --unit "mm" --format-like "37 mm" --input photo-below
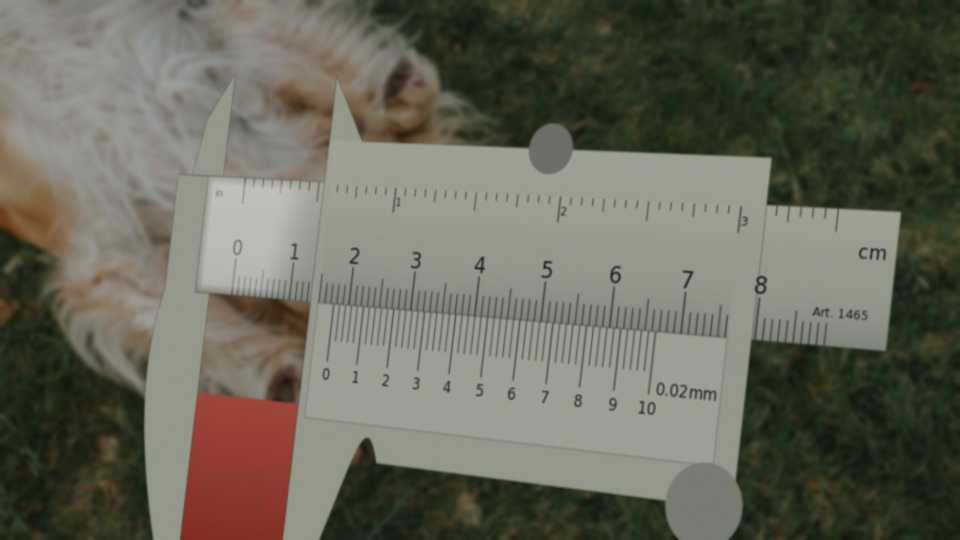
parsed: 17.5 mm
